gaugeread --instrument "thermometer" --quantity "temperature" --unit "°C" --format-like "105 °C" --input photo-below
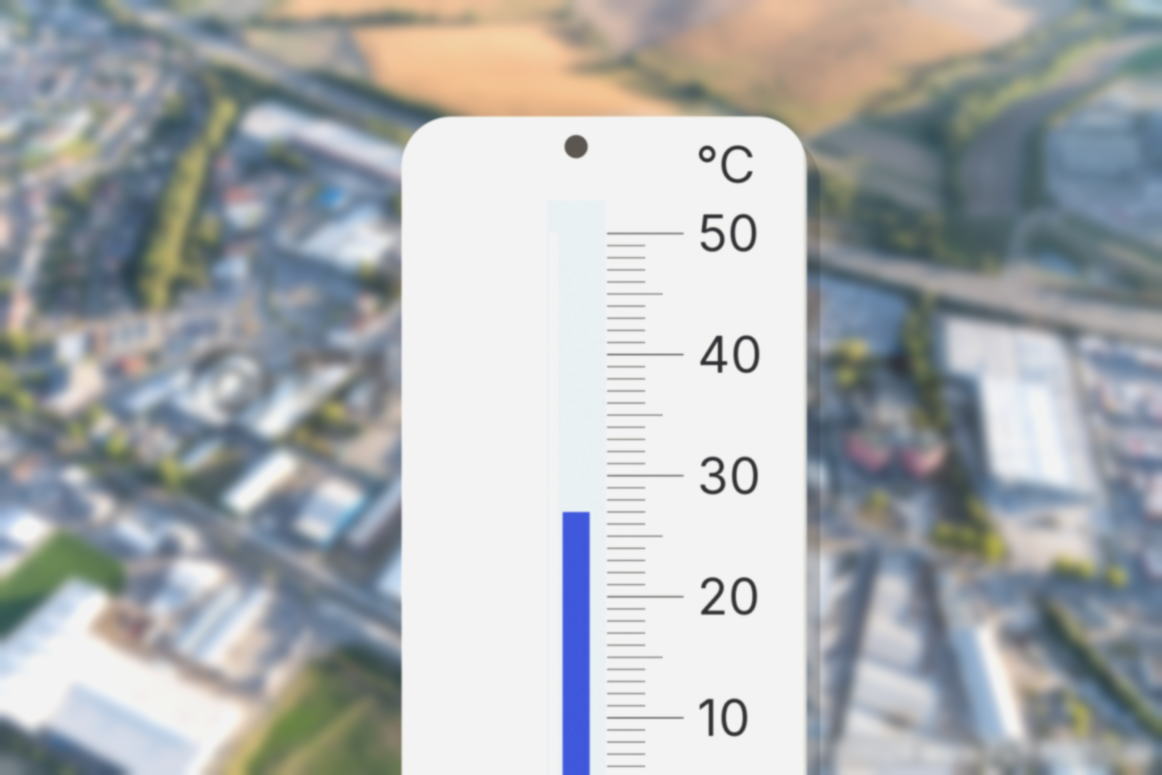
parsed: 27 °C
